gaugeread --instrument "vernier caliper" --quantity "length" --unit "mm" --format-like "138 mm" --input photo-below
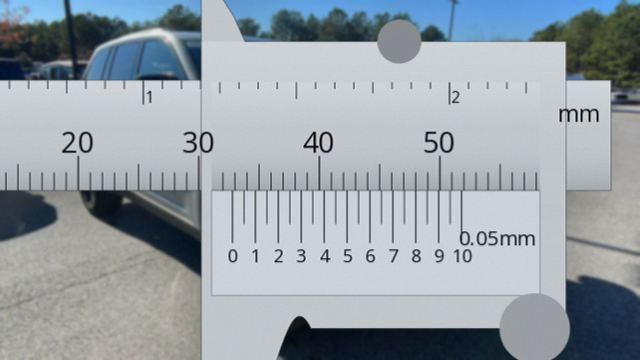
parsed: 32.8 mm
